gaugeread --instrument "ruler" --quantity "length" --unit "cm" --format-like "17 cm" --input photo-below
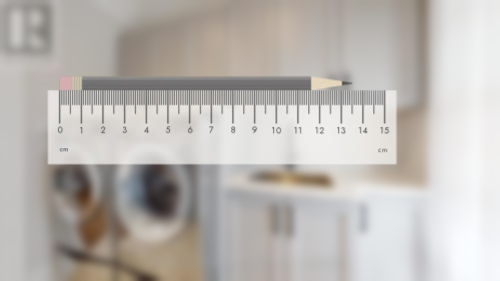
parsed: 13.5 cm
